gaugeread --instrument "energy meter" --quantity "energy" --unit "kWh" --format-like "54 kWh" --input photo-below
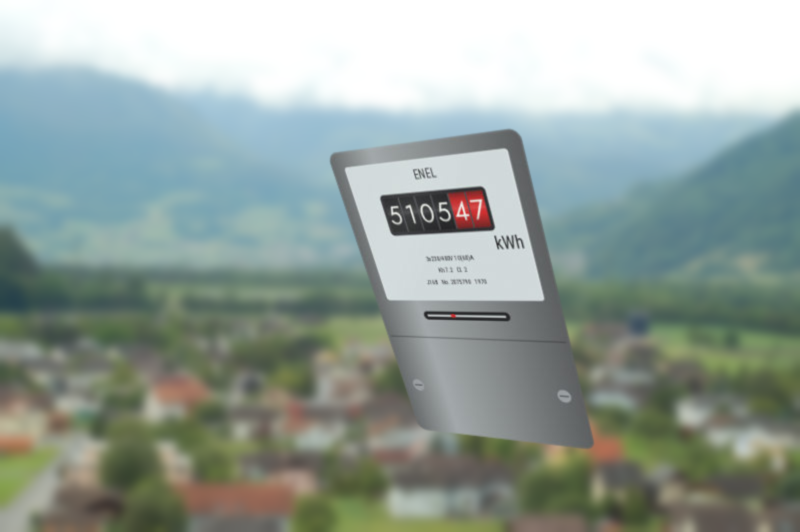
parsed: 5105.47 kWh
